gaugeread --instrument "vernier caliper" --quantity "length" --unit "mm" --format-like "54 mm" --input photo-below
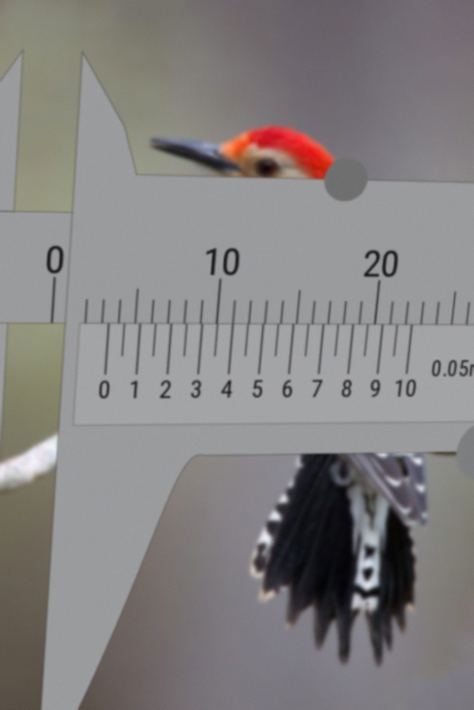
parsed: 3.4 mm
